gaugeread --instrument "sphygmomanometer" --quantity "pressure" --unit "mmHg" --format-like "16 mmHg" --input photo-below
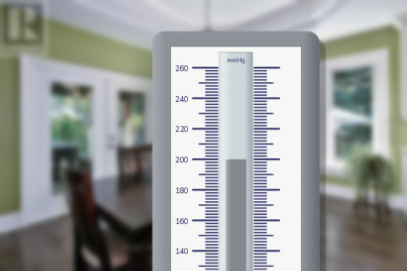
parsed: 200 mmHg
